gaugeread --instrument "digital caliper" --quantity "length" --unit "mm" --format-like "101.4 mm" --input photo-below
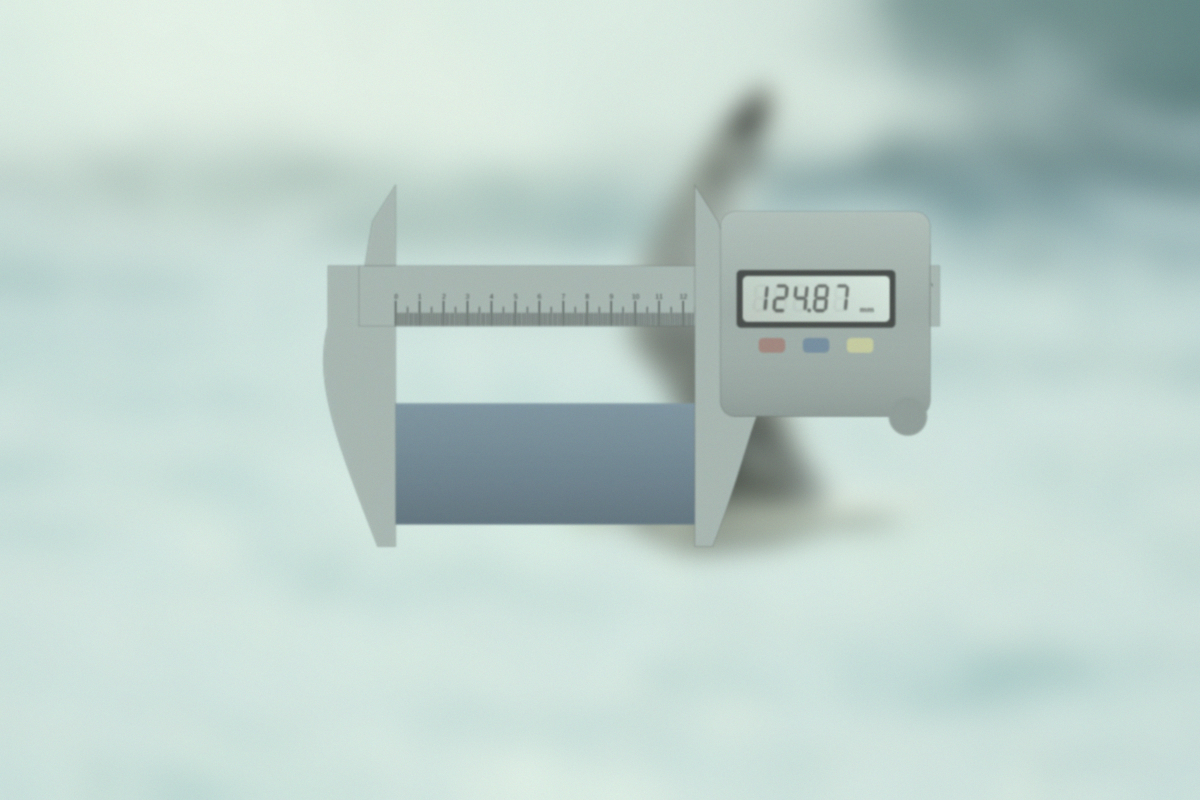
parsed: 124.87 mm
